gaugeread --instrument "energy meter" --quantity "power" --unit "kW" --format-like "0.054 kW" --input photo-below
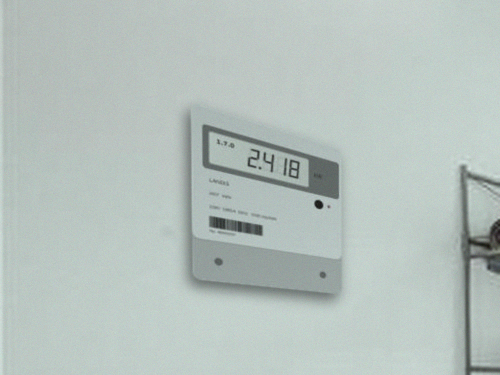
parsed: 2.418 kW
